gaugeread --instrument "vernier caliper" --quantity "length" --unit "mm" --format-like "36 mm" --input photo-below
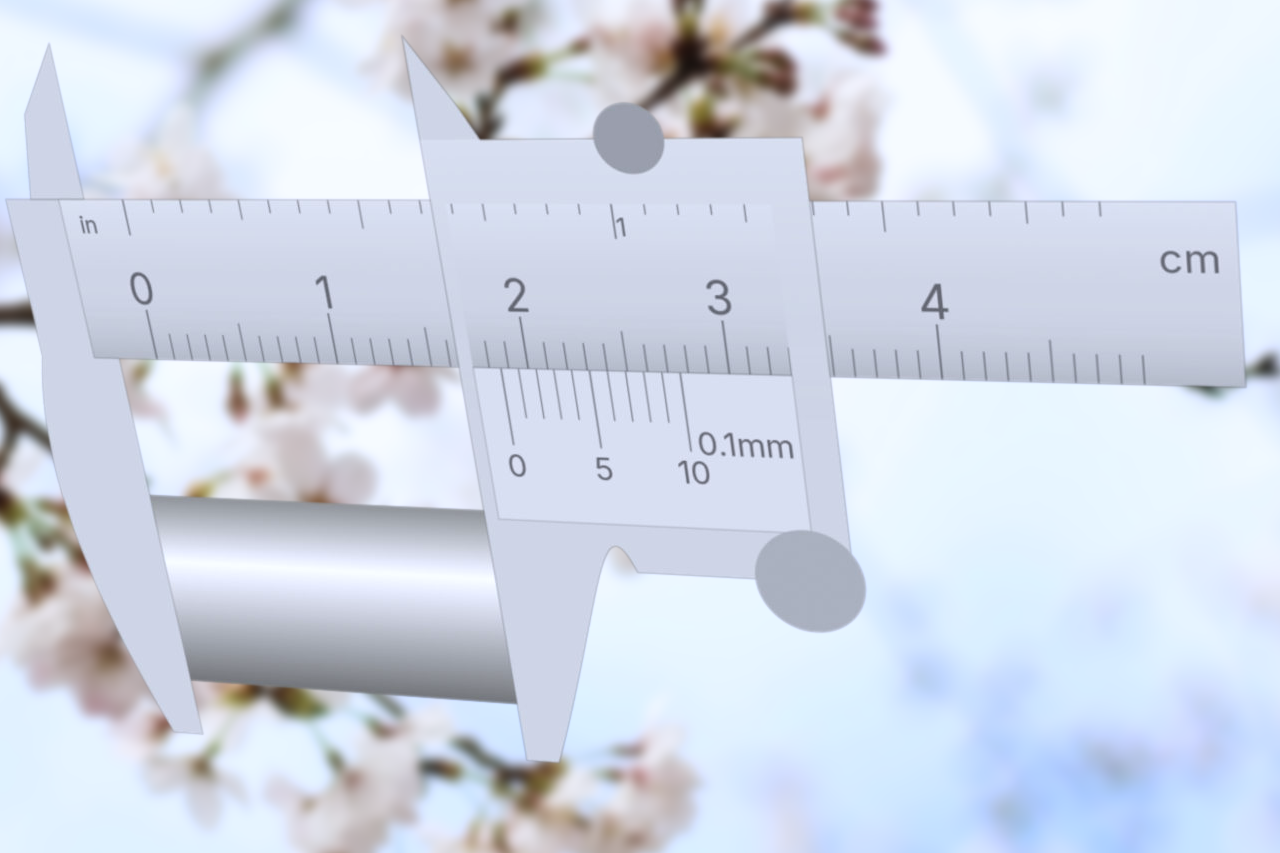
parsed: 18.6 mm
